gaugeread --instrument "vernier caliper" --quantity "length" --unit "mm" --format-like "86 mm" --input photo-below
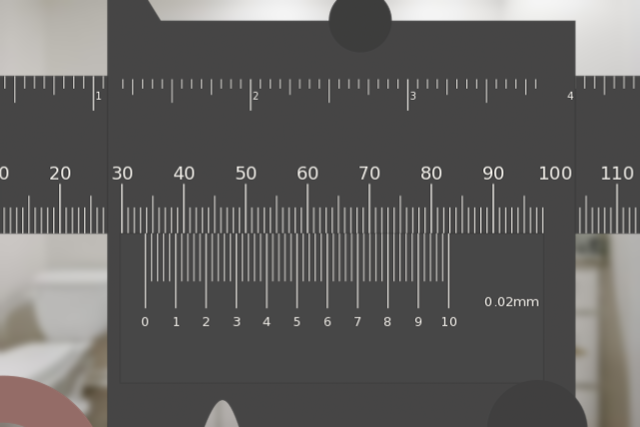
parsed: 33.8 mm
